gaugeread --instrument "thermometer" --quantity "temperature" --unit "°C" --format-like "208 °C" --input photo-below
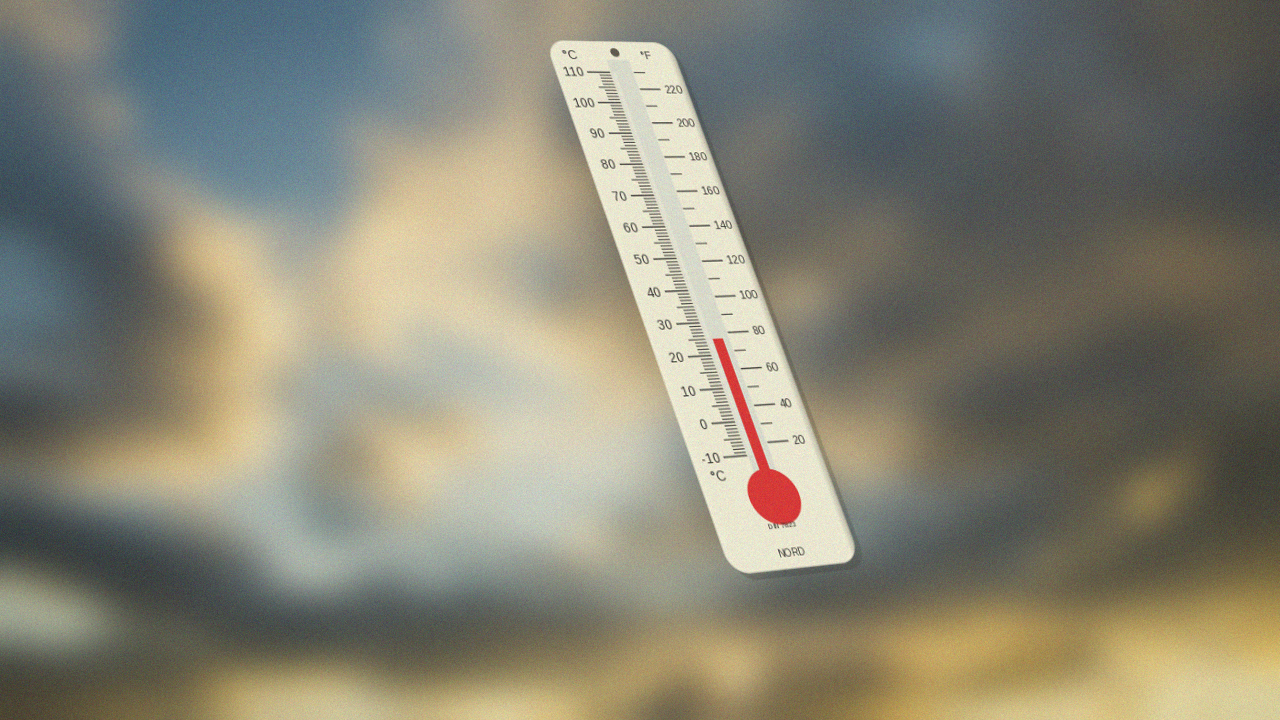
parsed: 25 °C
